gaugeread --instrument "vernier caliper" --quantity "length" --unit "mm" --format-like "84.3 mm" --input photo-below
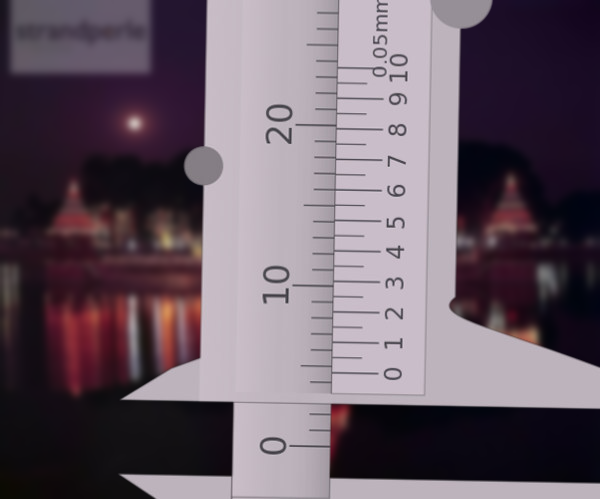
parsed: 4.6 mm
